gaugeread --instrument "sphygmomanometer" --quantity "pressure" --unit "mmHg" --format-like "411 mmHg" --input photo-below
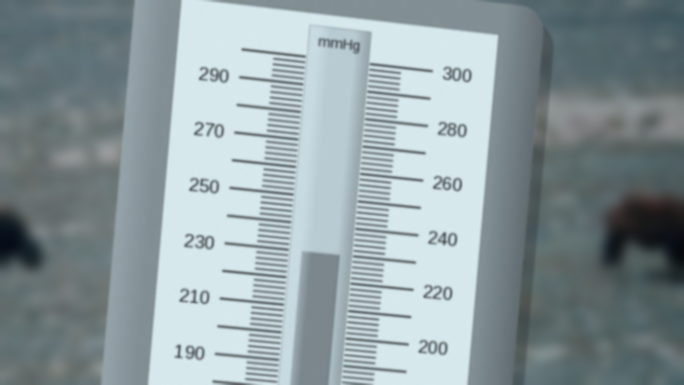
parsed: 230 mmHg
